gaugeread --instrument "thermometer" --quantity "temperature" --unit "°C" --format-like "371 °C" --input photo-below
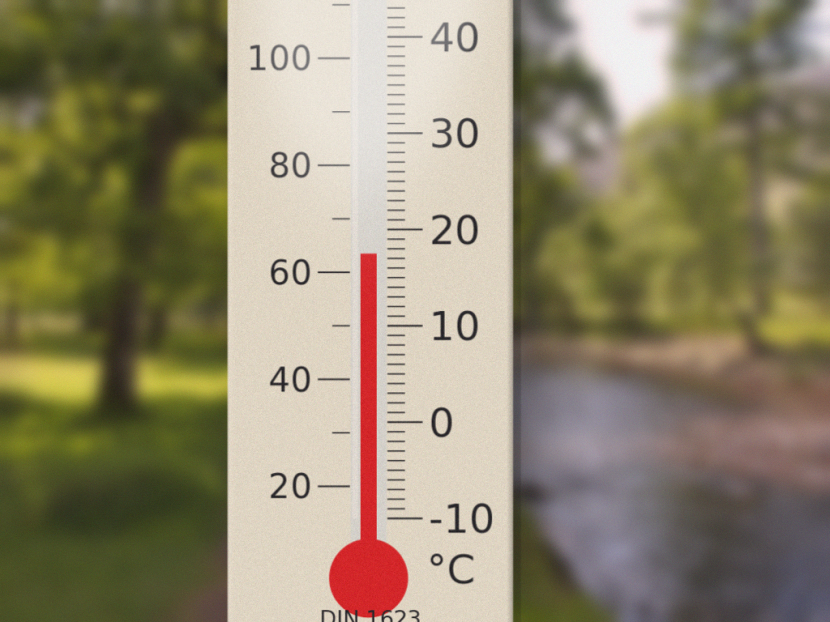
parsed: 17.5 °C
